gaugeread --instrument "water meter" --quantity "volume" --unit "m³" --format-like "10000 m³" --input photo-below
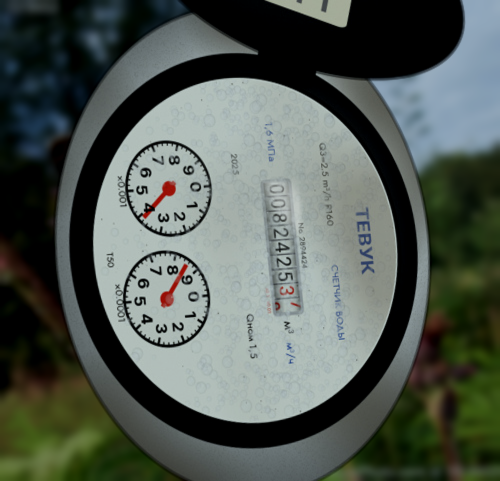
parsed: 82425.3738 m³
